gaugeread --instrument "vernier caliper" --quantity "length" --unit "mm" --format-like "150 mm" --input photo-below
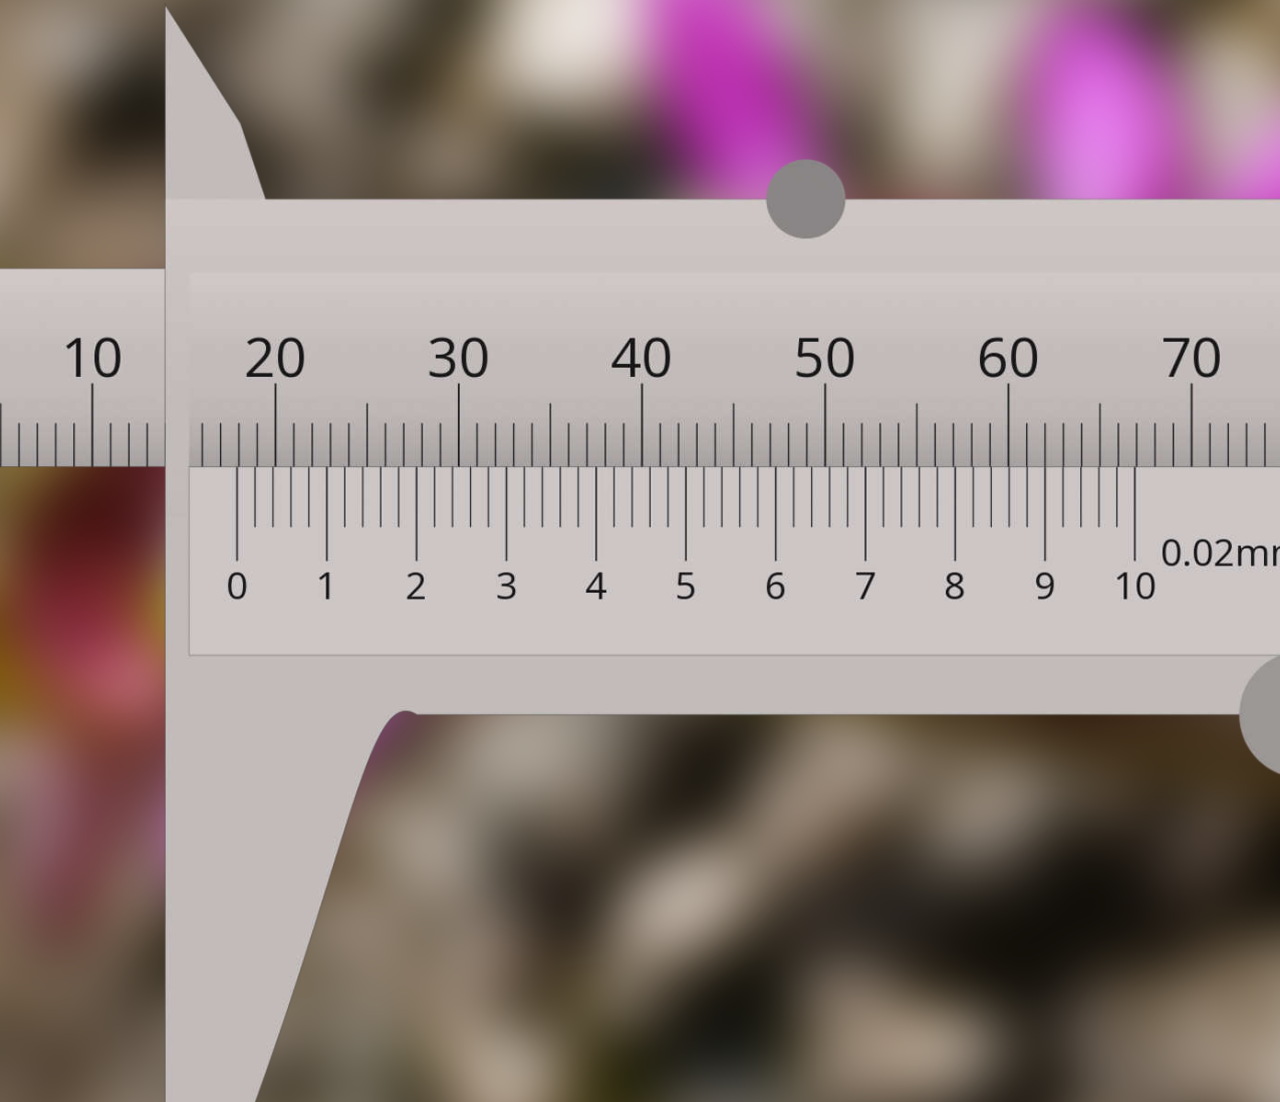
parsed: 17.9 mm
